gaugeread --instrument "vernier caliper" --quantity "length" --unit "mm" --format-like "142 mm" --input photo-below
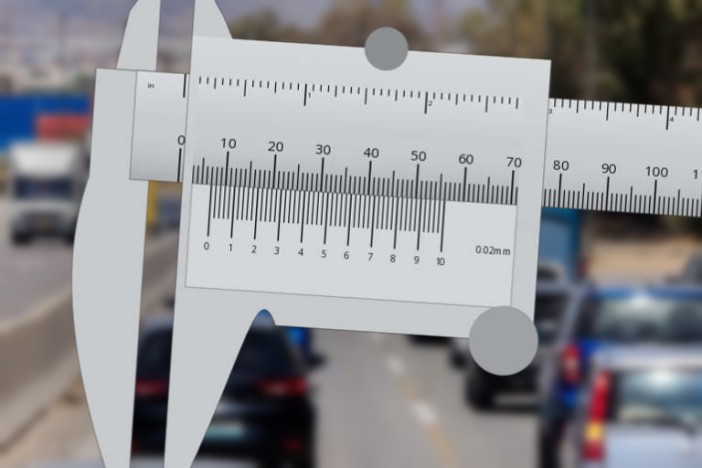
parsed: 7.0 mm
